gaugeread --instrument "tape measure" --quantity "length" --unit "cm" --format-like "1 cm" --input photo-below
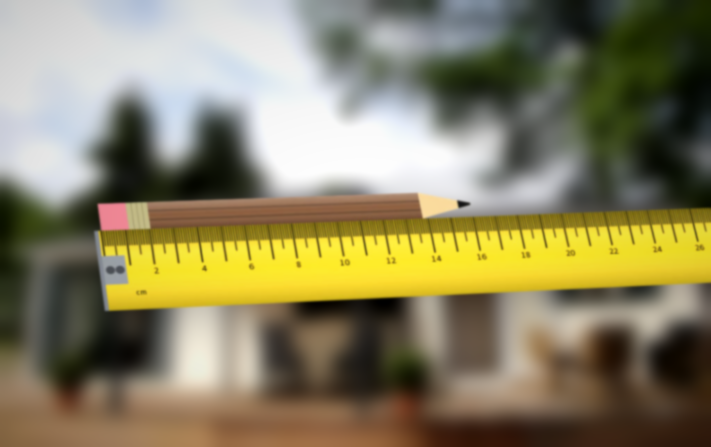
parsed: 16 cm
